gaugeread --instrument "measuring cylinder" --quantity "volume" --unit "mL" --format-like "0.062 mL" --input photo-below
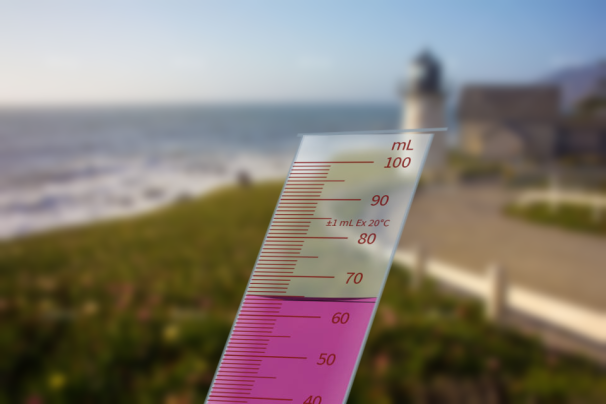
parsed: 64 mL
